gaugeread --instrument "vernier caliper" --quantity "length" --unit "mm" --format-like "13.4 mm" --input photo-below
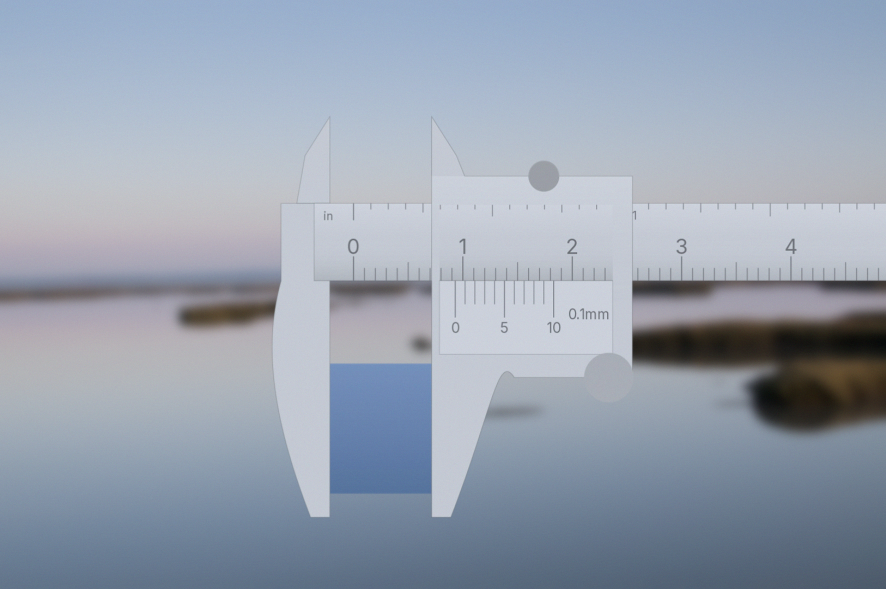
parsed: 9.3 mm
